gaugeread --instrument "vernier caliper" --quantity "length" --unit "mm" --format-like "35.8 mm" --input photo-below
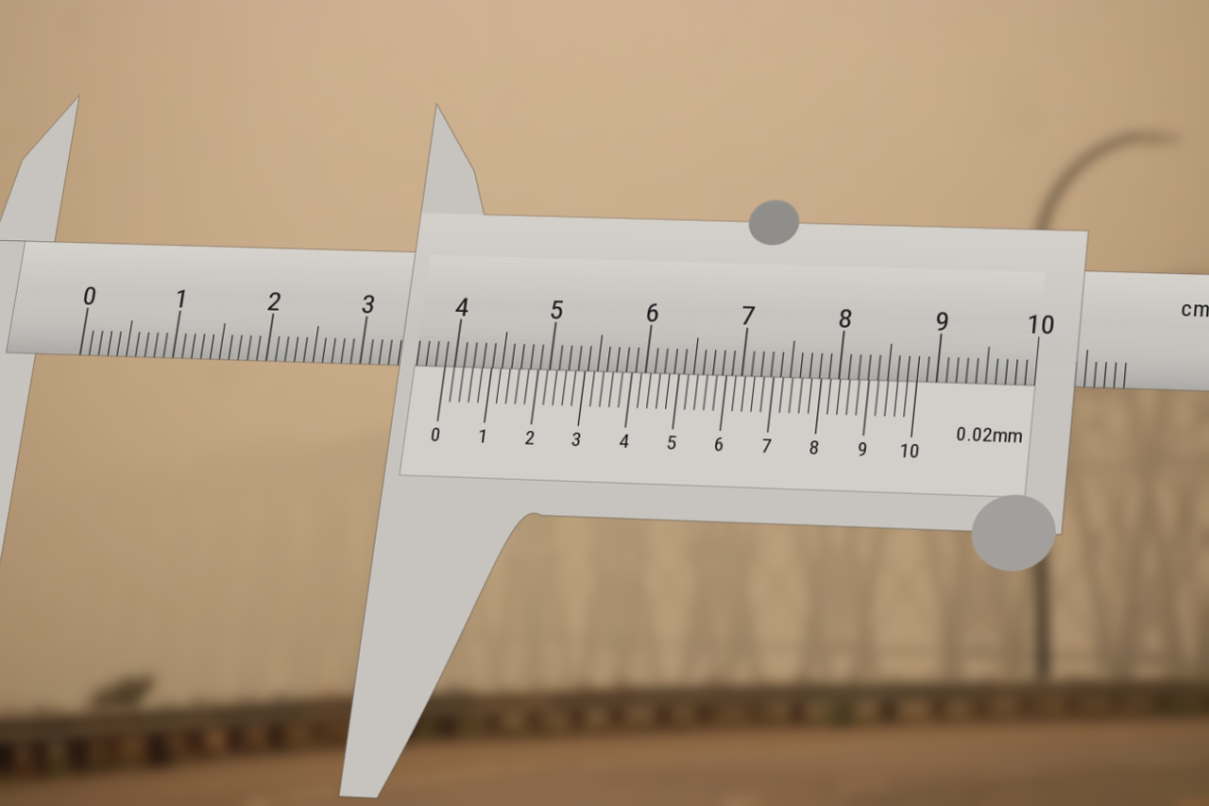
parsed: 39.0 mm
